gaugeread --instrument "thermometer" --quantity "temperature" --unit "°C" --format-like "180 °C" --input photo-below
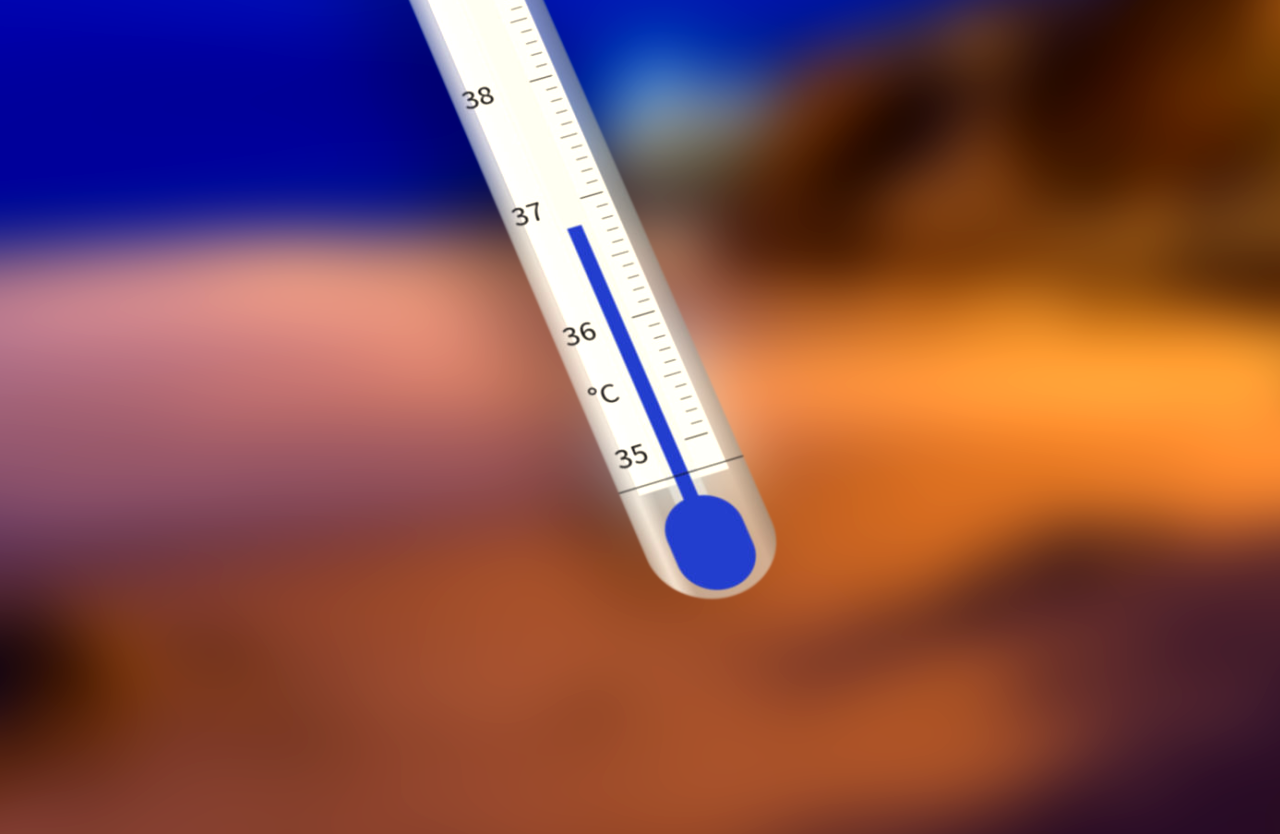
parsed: 36.8 °C
